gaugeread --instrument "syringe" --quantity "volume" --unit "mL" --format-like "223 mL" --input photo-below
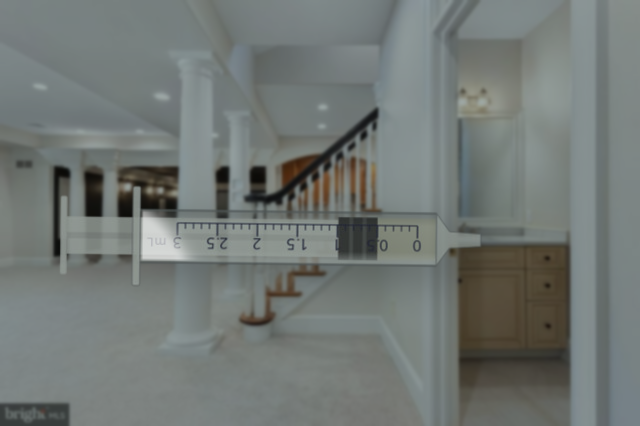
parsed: 0.5 mL
